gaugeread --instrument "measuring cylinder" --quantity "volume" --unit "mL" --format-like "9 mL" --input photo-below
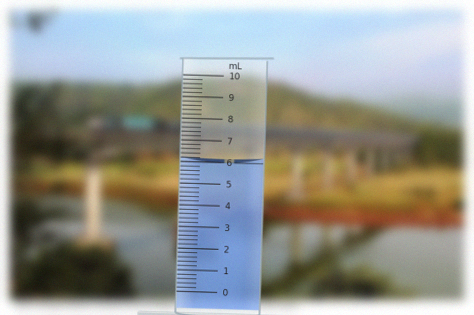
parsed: 6 mL
